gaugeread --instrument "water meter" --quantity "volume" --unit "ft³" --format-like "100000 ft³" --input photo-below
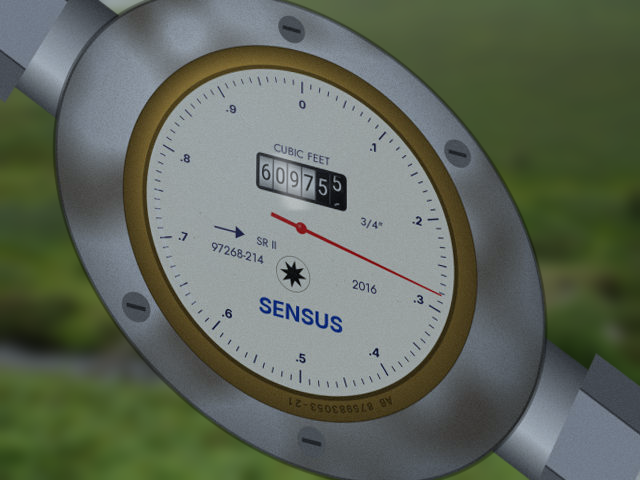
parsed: 609755.28 ft³
